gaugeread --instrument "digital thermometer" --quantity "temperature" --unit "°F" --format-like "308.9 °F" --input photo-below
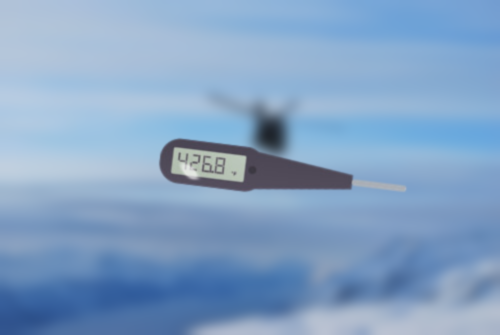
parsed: 426.8 °F
